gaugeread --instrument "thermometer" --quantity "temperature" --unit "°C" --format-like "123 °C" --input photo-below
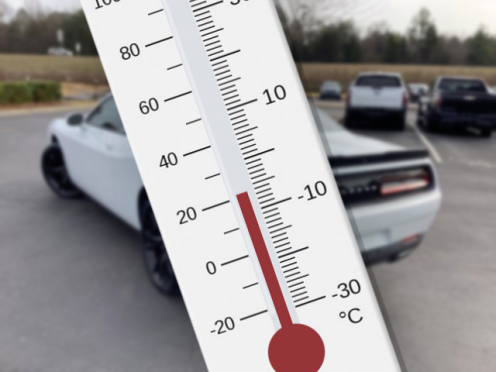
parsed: -6 °C
